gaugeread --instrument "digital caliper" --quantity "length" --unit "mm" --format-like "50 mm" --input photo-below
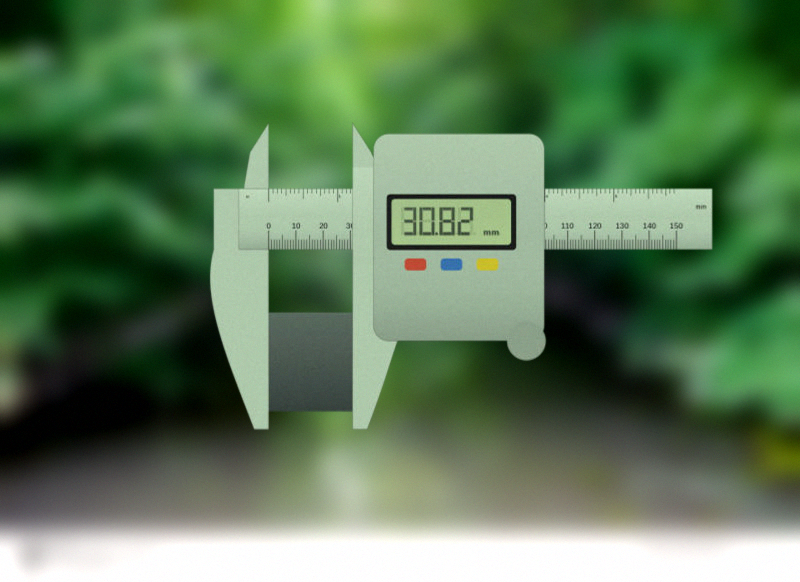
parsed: 30.82 mm
